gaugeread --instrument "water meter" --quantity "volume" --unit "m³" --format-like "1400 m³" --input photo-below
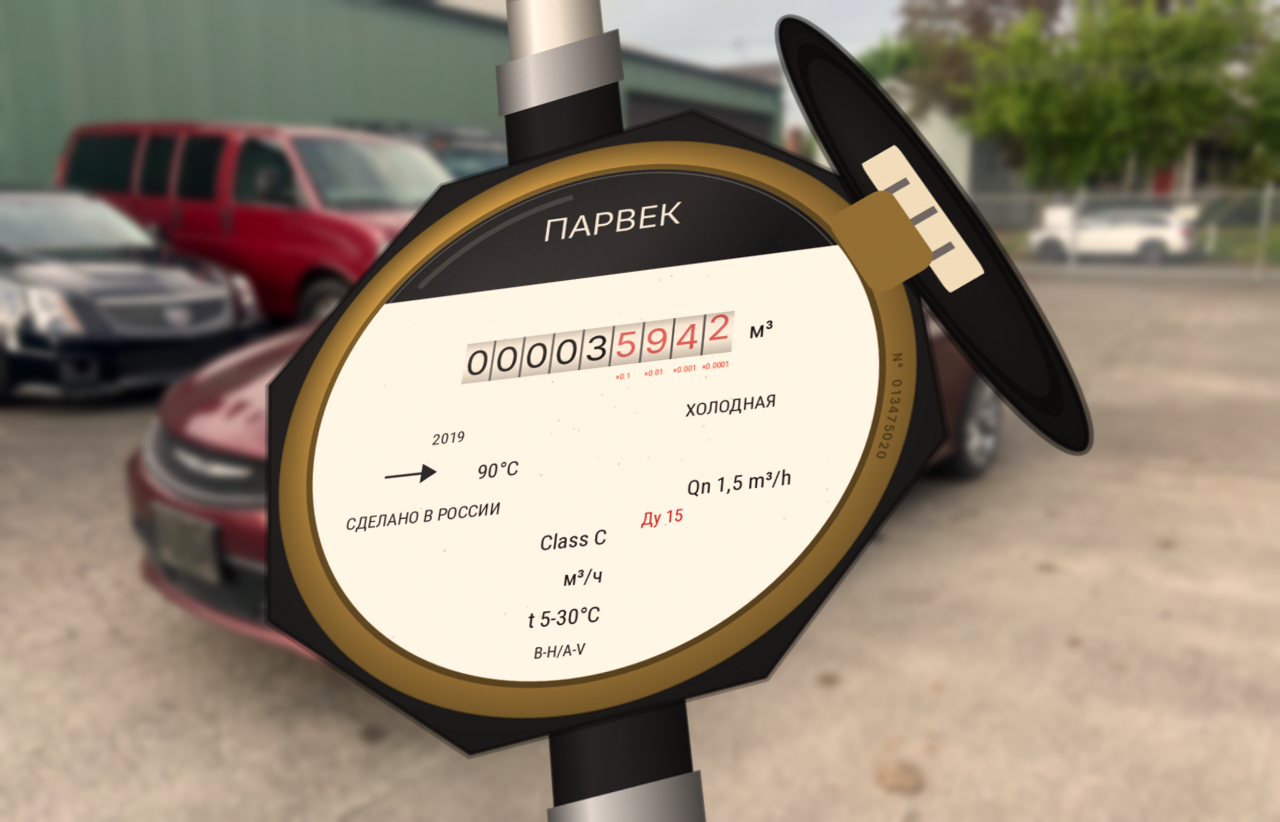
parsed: 3.5942 m³
